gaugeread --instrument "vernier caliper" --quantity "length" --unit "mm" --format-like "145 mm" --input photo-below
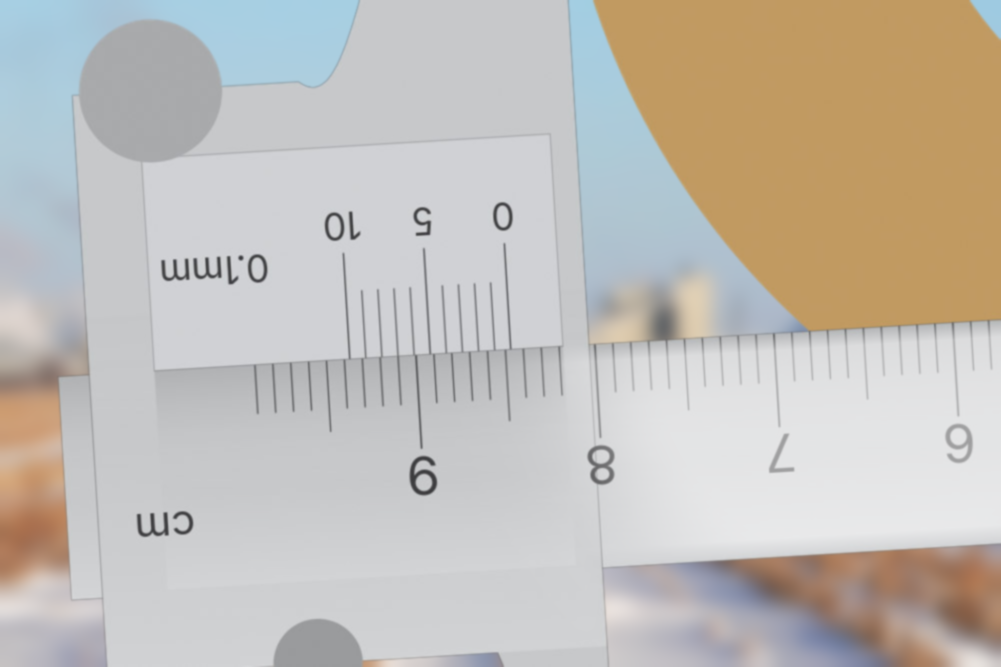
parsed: 84.7 mm
